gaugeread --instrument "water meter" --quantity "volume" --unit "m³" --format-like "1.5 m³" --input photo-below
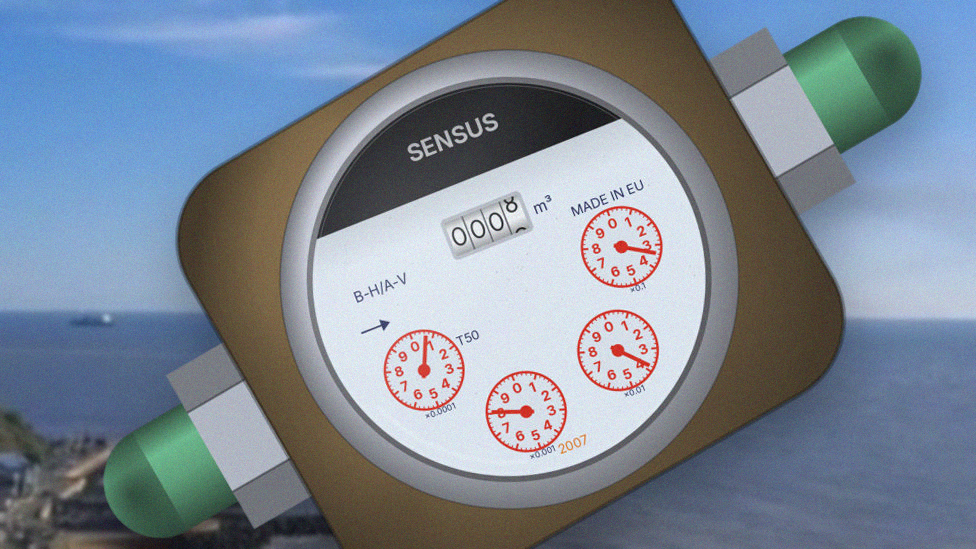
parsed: 8.3380 m³
